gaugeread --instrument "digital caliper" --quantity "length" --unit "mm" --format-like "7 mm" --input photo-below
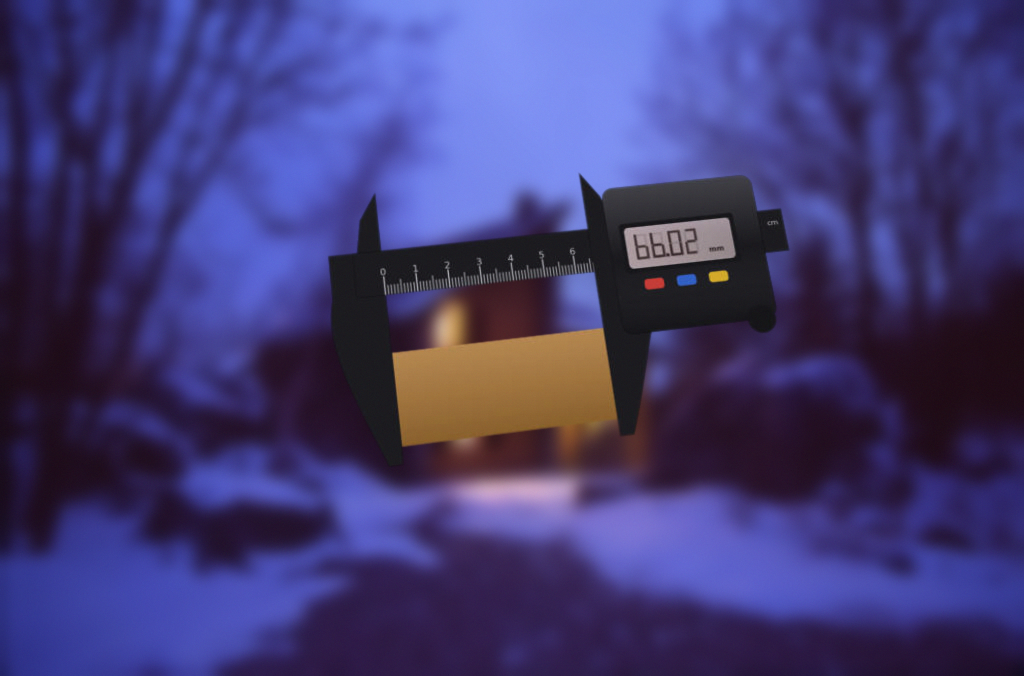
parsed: 66.02 mm
